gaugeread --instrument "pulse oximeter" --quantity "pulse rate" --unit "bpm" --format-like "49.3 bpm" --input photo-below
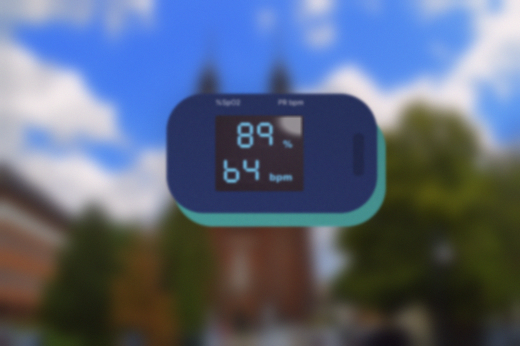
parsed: 64 bpm
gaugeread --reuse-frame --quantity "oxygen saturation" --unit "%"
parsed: 89 %
